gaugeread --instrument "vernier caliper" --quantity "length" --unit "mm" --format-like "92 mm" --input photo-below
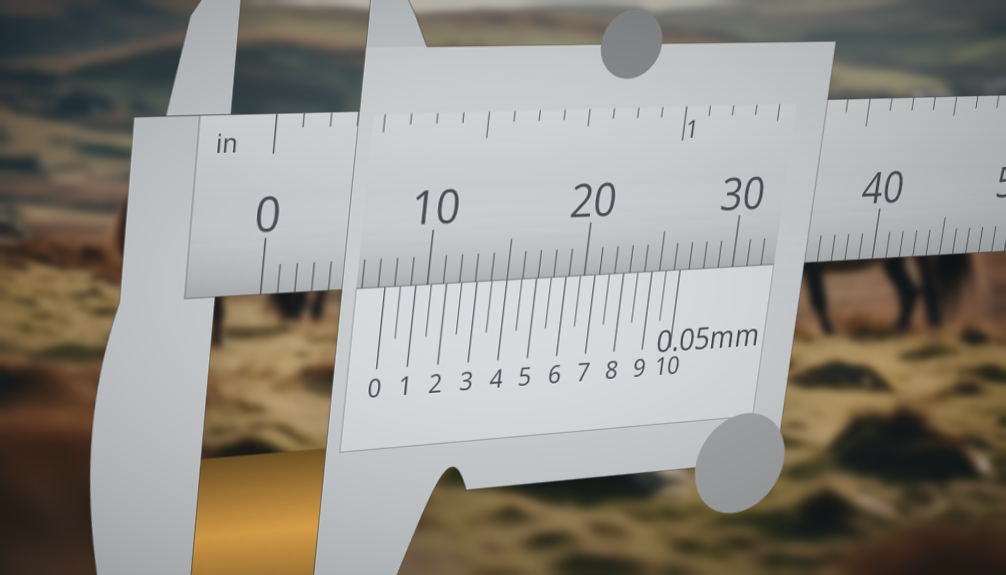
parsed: 7.4 mm
